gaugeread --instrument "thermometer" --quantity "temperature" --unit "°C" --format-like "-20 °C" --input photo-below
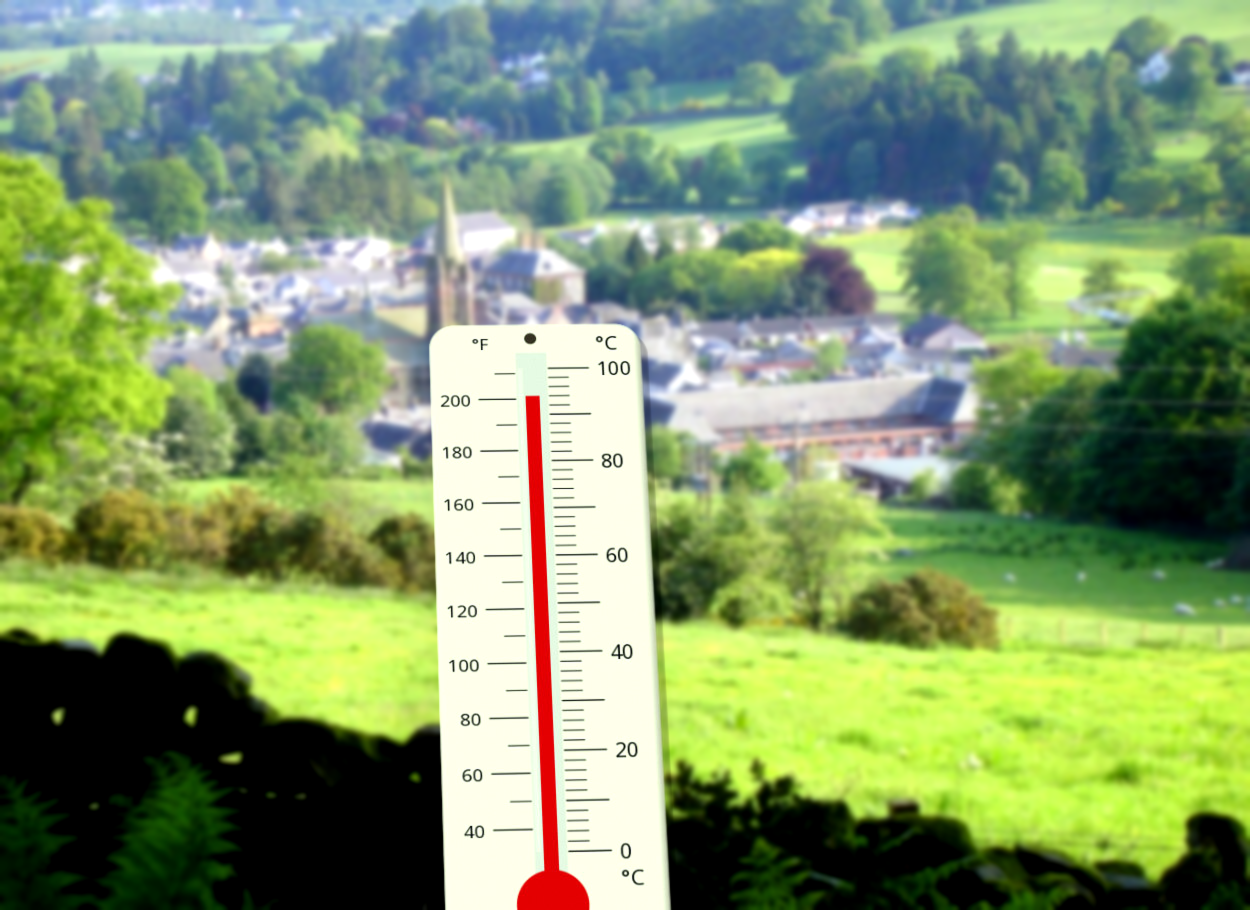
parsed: 94 °C
